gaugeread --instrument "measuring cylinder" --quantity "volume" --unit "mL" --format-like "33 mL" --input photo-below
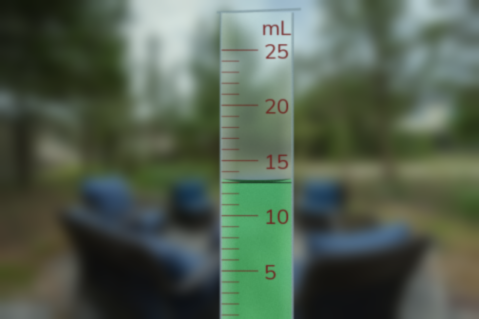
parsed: 13 mL
